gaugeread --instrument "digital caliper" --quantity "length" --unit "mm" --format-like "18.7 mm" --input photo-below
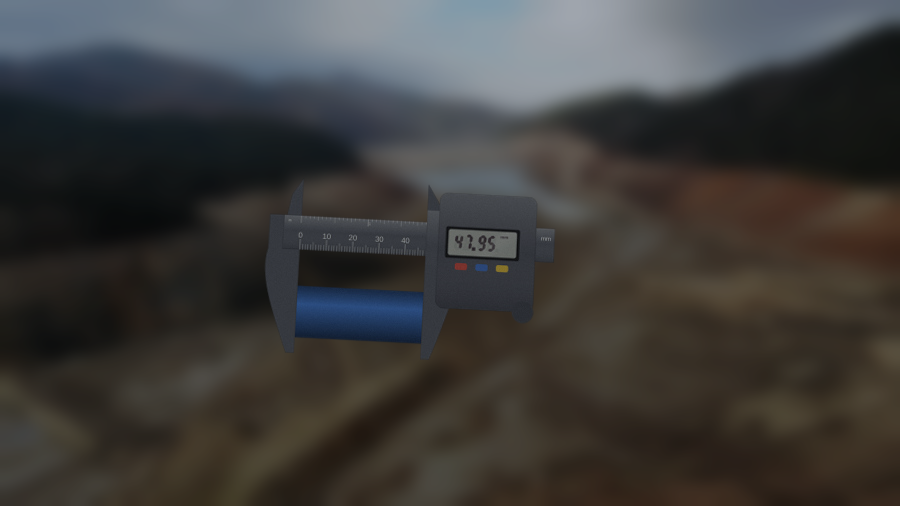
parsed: 47.95 mm
